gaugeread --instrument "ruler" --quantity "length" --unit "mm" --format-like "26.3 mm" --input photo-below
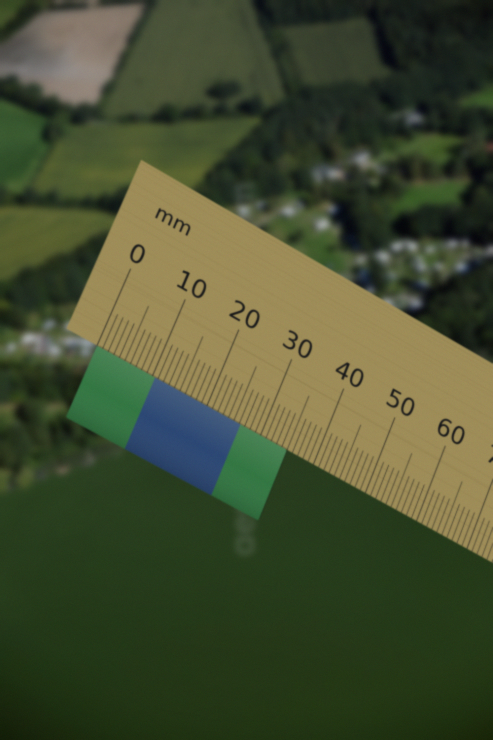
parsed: 35 mm
